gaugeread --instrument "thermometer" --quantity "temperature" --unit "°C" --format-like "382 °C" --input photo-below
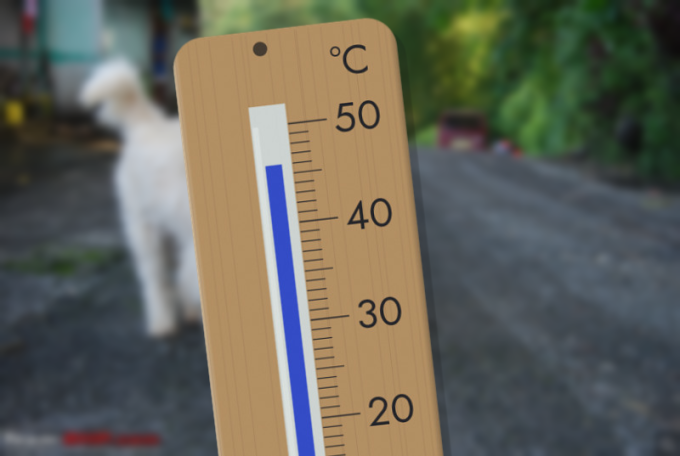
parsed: 46 °C
